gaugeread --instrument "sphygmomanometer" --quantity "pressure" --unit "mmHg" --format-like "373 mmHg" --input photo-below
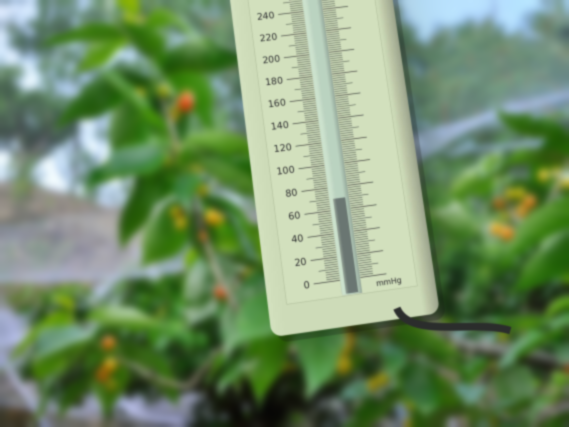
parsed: 70 mmHg
